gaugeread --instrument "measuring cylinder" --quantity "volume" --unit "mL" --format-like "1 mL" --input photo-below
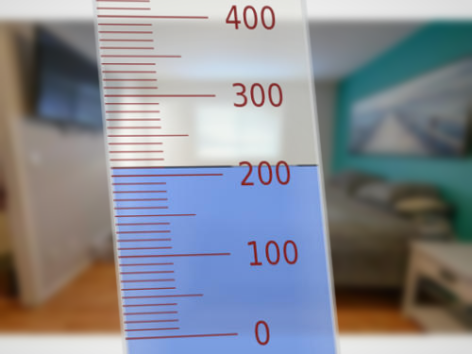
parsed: 210 mL
